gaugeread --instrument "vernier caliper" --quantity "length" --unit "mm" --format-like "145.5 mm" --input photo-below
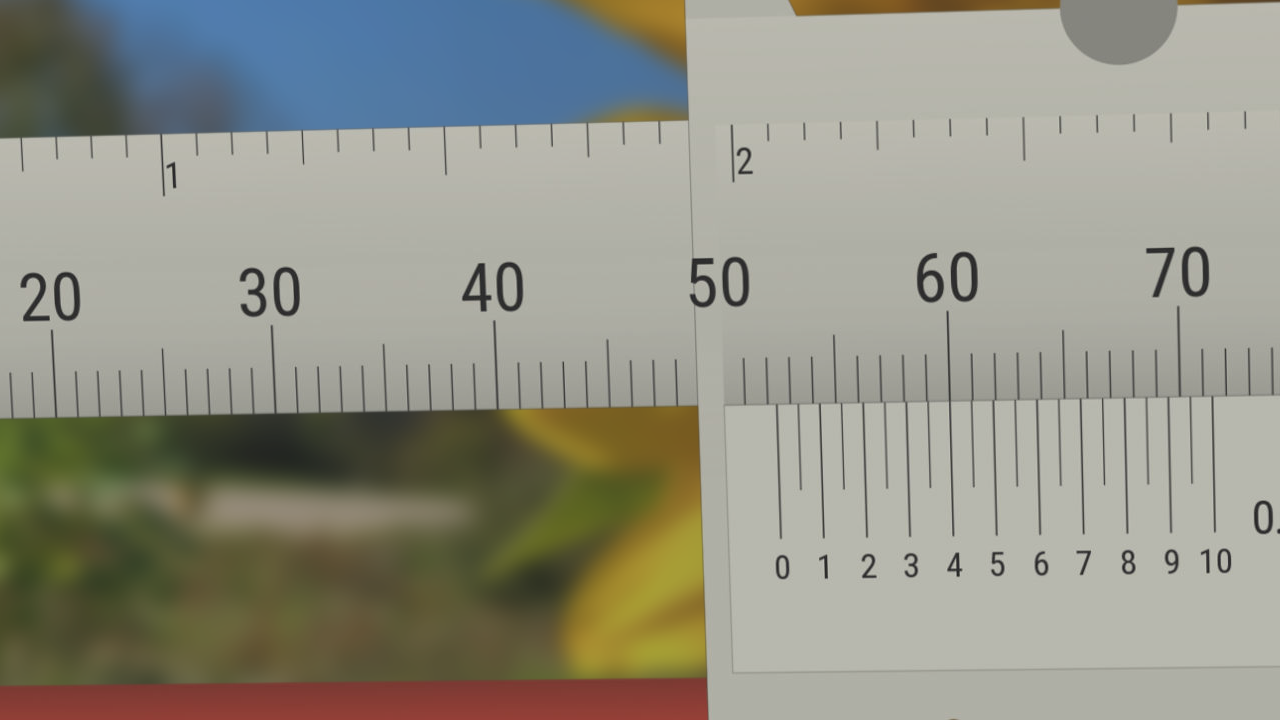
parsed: 52.4 mm
